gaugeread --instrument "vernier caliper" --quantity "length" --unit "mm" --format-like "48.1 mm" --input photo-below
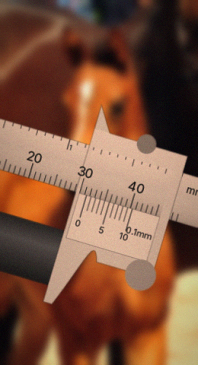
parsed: 31.4 mm
